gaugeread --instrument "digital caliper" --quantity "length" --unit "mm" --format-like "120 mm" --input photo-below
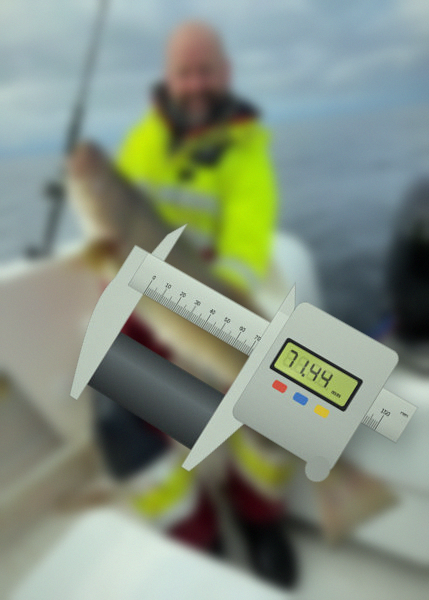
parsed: 71.44 mm
